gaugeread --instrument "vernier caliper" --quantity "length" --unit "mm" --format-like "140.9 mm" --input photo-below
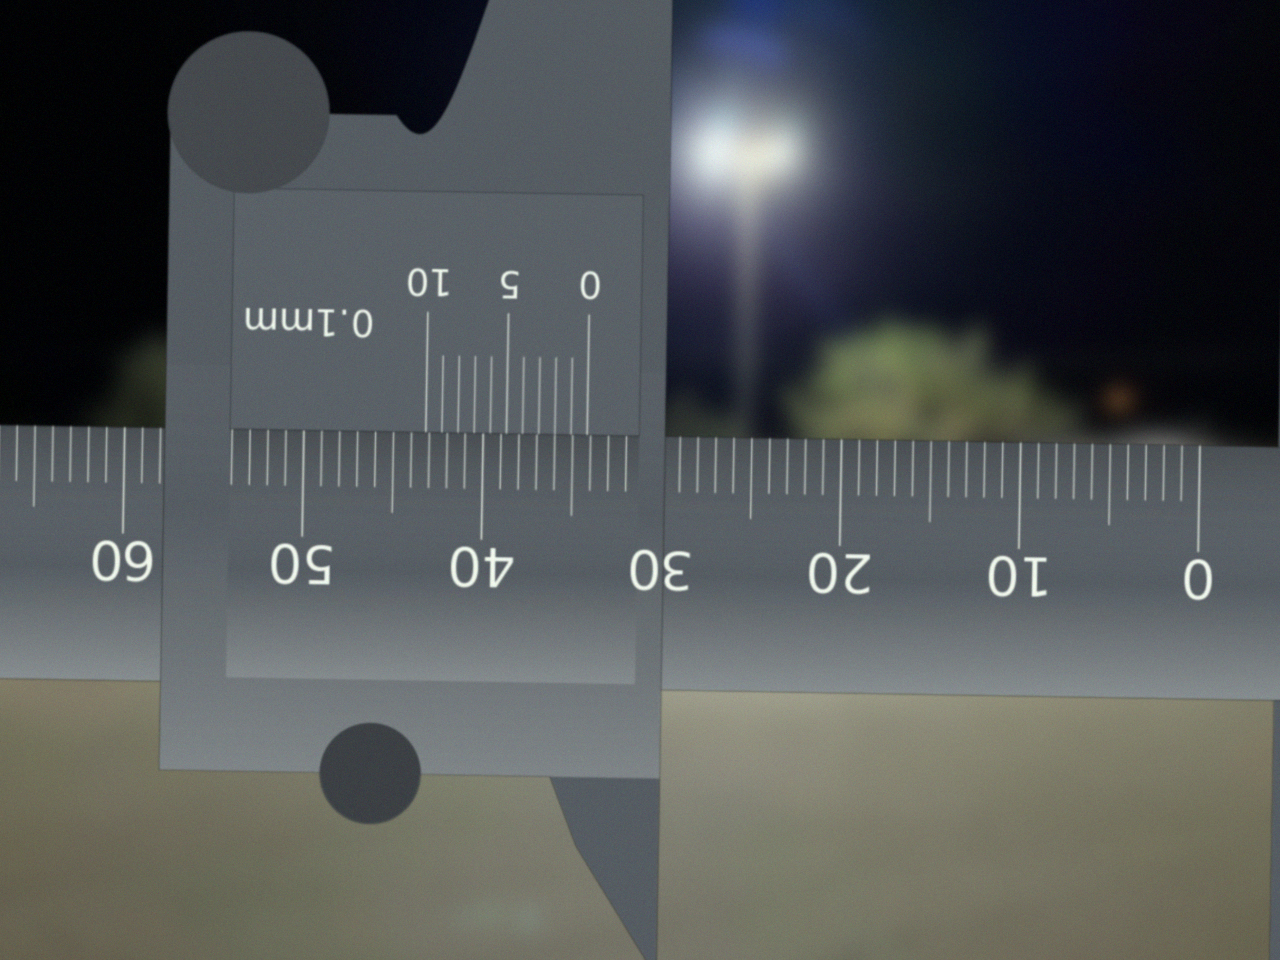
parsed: 34.2 mm
